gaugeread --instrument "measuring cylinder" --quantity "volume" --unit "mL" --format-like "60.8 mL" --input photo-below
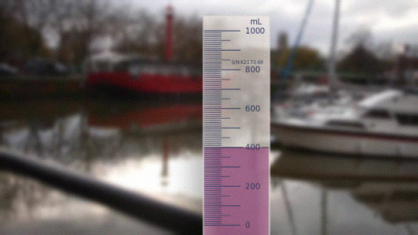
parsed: 400 mL
